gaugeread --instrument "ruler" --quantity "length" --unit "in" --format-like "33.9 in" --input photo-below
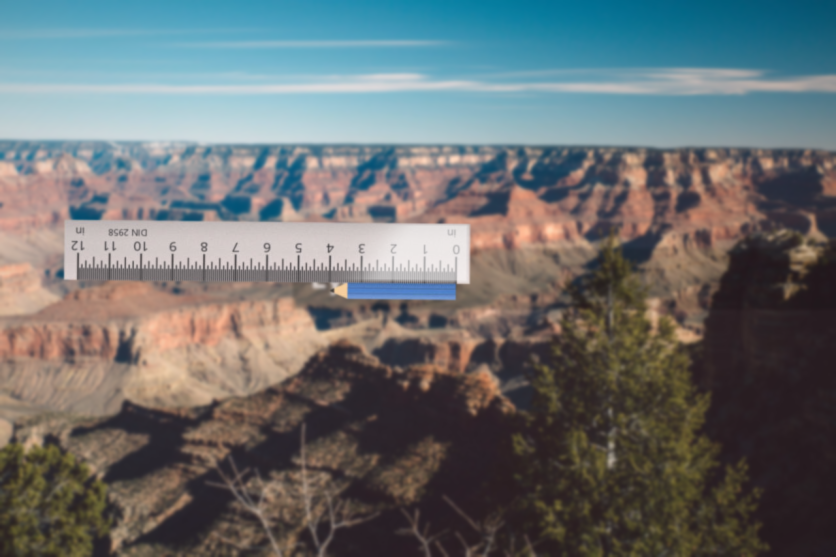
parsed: 4 in
